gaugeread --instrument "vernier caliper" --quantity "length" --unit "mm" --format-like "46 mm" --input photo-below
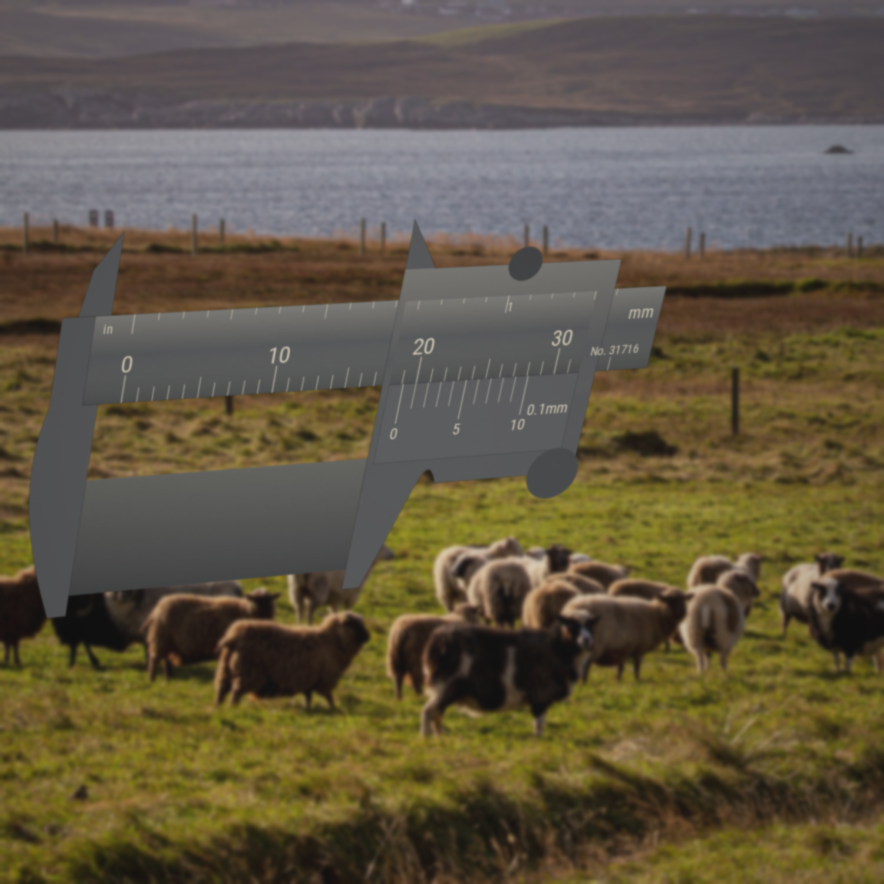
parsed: 19.1 mm
